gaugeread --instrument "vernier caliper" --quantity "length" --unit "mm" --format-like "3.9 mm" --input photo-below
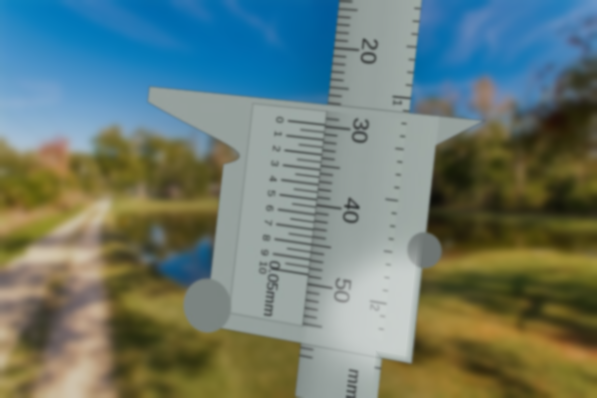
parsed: 29.8 mm
